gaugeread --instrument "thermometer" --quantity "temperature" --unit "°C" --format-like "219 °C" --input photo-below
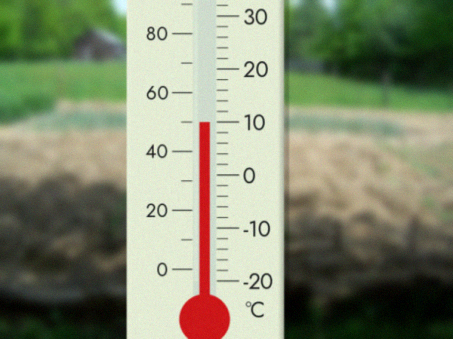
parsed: 10 °C
